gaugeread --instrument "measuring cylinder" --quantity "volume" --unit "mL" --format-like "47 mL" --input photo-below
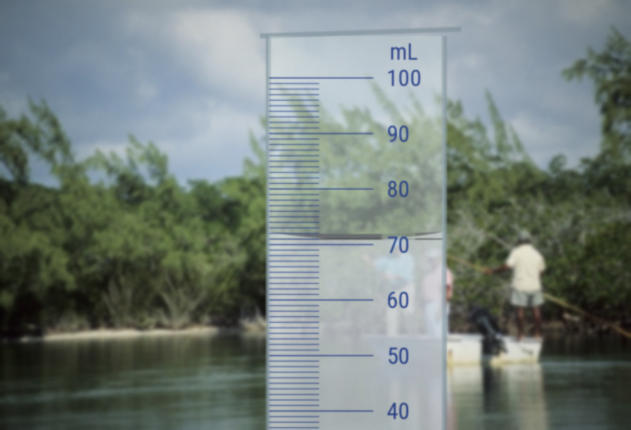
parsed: 71 mL
